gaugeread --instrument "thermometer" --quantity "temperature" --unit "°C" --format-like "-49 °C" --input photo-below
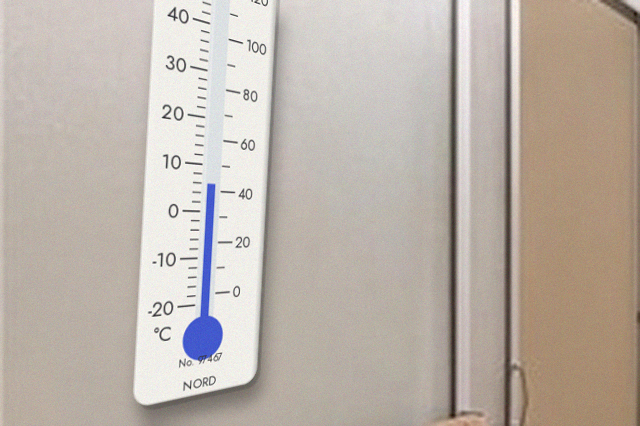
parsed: 6 °C
